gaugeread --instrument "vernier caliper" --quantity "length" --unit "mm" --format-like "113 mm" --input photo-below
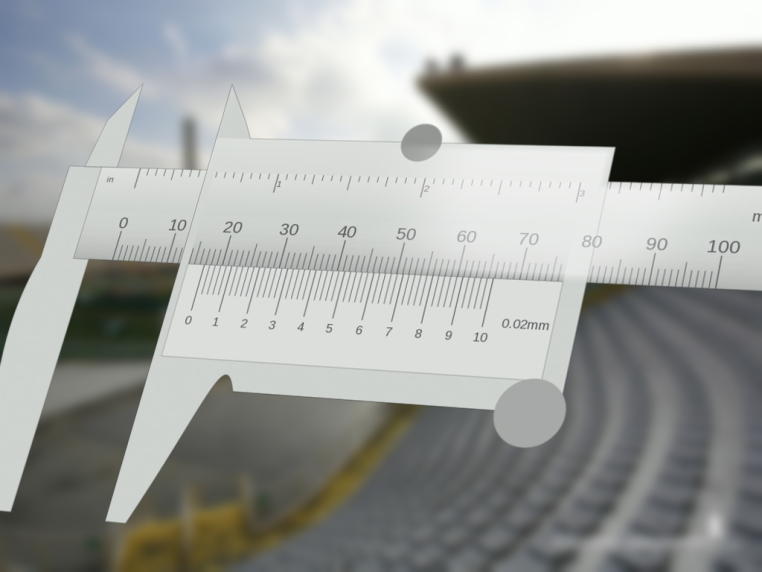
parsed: 16.8 mm
